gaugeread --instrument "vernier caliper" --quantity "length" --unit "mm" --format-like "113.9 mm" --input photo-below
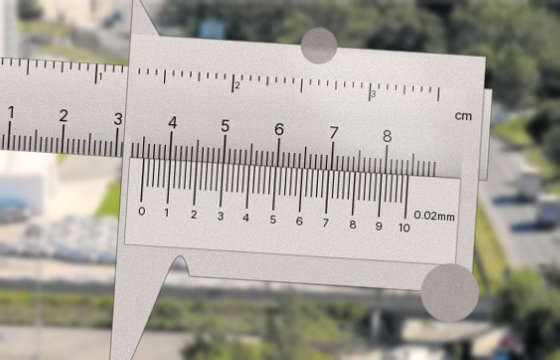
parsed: 35.2 mm
